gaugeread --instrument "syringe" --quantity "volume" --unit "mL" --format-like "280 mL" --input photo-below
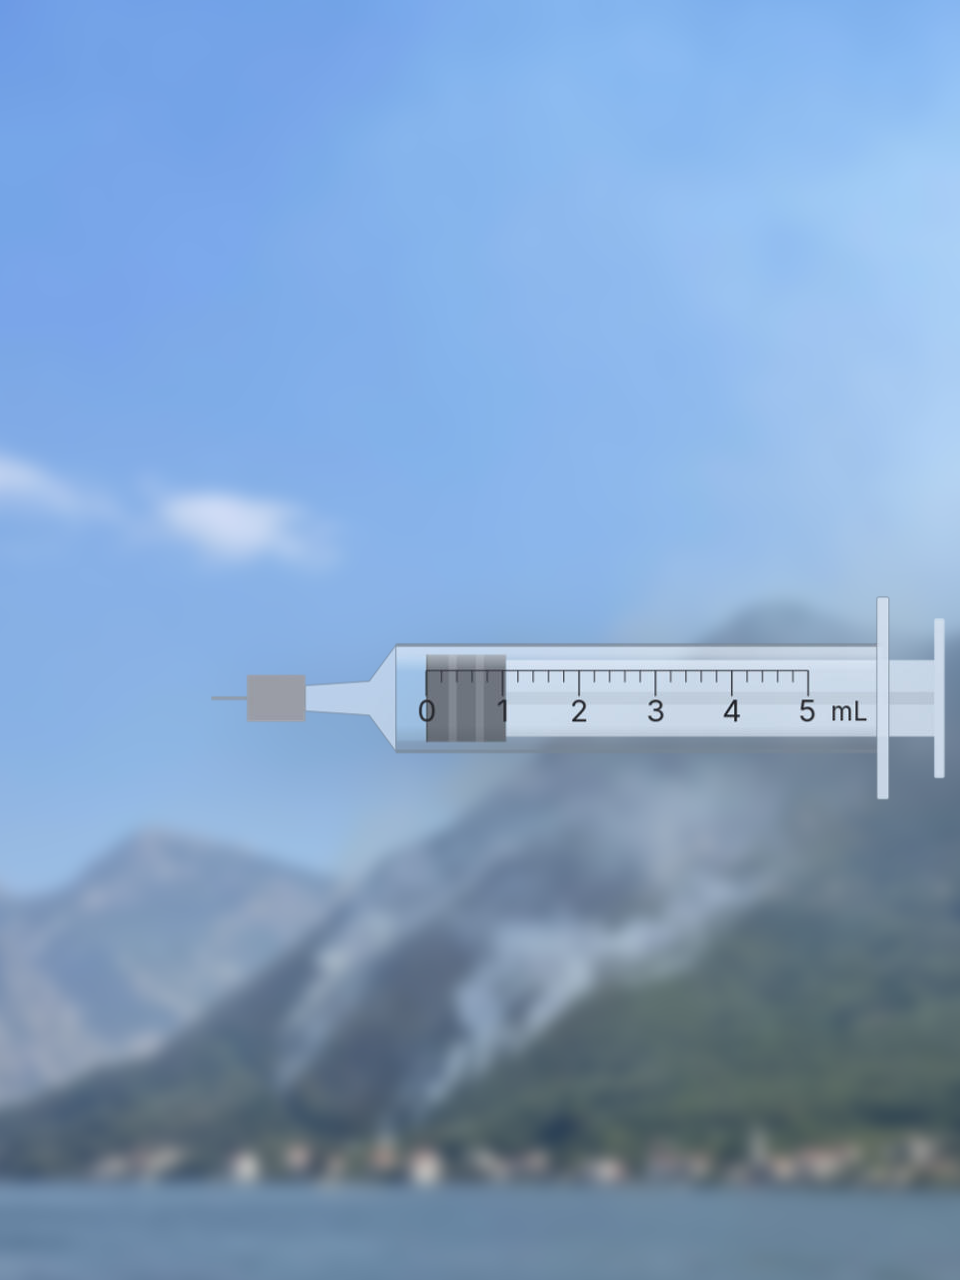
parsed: 0 mL
